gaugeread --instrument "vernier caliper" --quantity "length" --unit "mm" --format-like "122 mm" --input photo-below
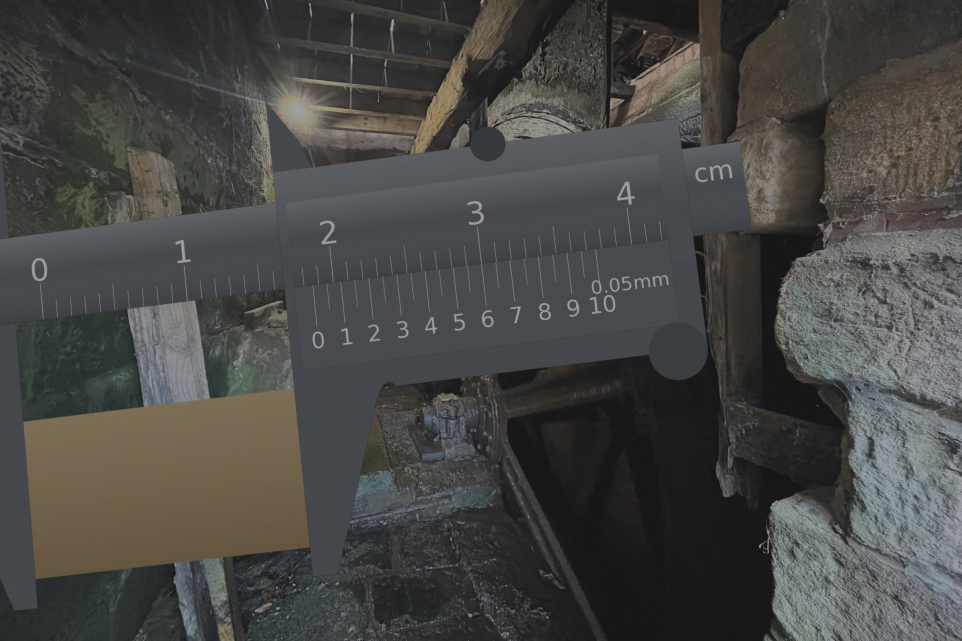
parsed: 18.6 mm
